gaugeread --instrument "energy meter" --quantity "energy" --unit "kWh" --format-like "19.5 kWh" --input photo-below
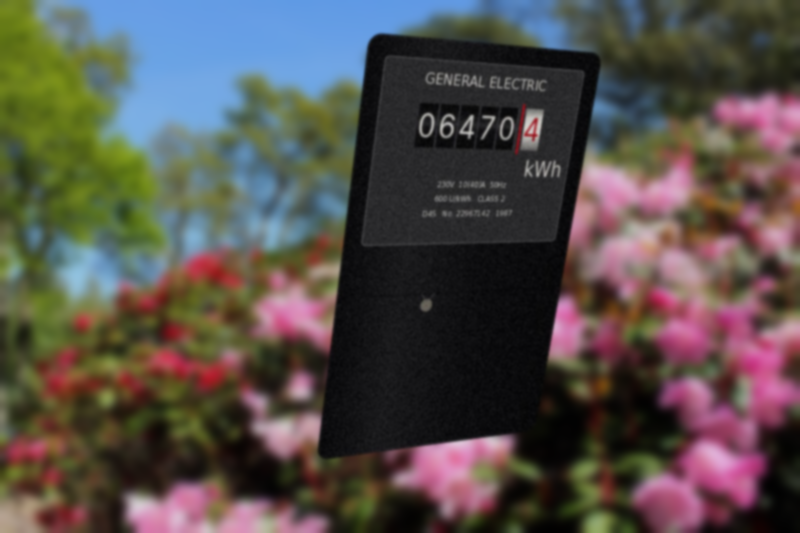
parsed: 6470.4 kWh
